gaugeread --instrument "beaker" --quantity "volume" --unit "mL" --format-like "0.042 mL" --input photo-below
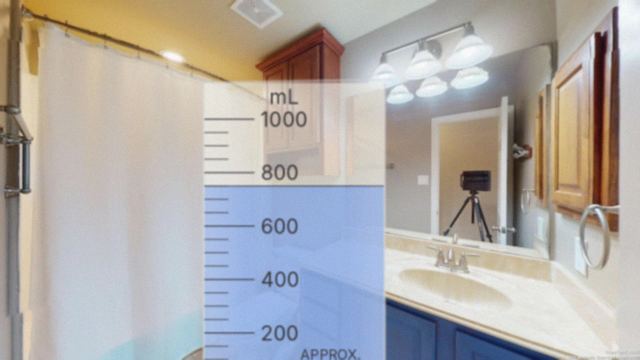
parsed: 750 mL
